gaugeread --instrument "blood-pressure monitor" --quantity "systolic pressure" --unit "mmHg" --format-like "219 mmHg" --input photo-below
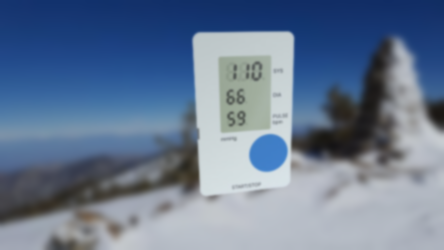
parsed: 110 mmHg
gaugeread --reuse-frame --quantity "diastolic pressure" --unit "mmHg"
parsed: 66 mmHg
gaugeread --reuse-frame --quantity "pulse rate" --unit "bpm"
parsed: 59 bpm
